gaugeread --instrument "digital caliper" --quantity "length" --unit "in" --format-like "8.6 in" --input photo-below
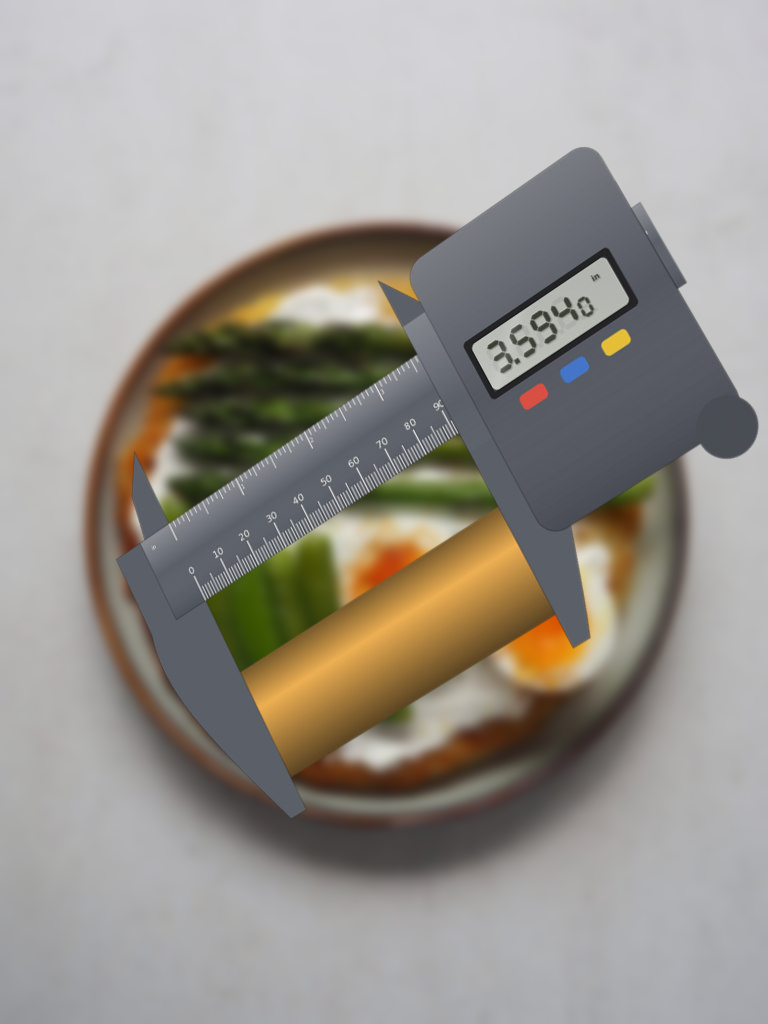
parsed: 3.5940 in
